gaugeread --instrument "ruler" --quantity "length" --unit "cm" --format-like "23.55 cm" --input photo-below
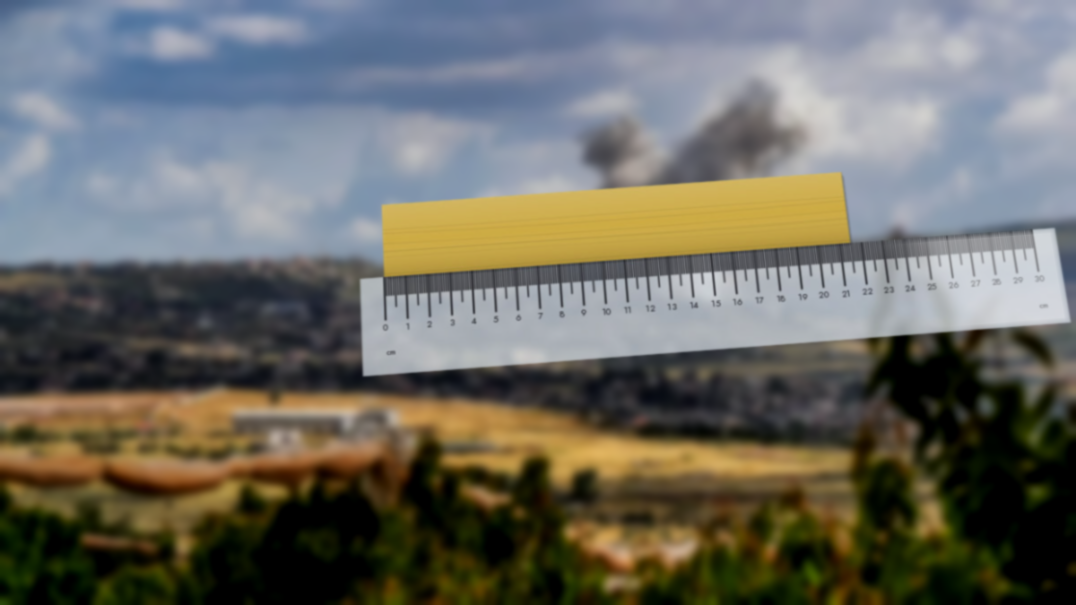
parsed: 21.5 cm
